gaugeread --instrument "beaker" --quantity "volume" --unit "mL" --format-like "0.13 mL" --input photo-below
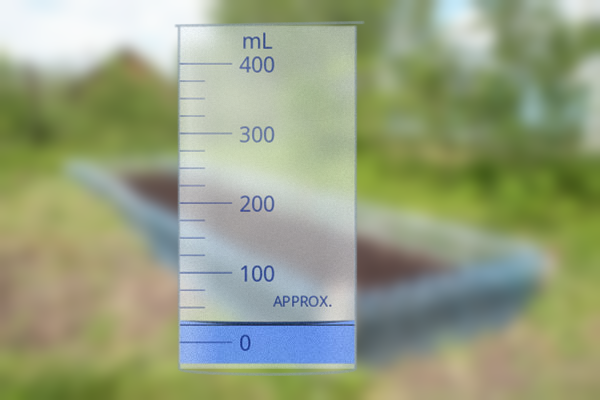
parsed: 25 mL
